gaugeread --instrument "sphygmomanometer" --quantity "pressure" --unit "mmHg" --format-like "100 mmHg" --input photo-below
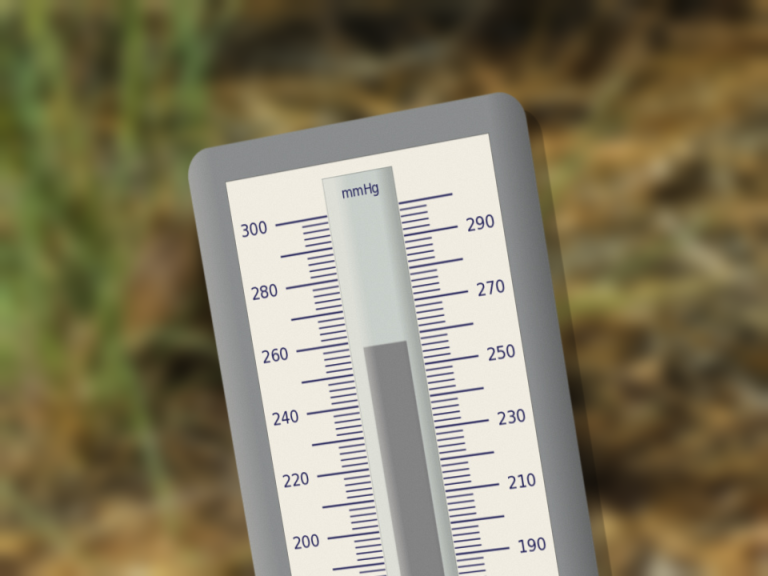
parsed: 258 mmHg
